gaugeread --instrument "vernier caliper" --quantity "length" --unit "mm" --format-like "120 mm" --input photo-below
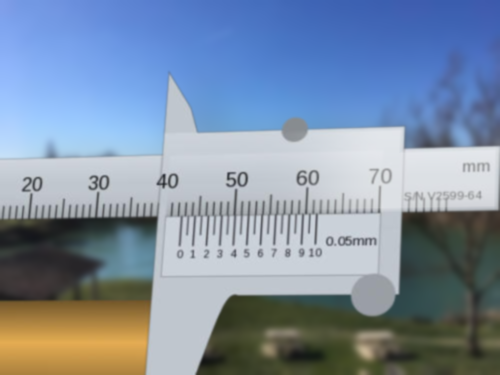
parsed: 42.5 mm
